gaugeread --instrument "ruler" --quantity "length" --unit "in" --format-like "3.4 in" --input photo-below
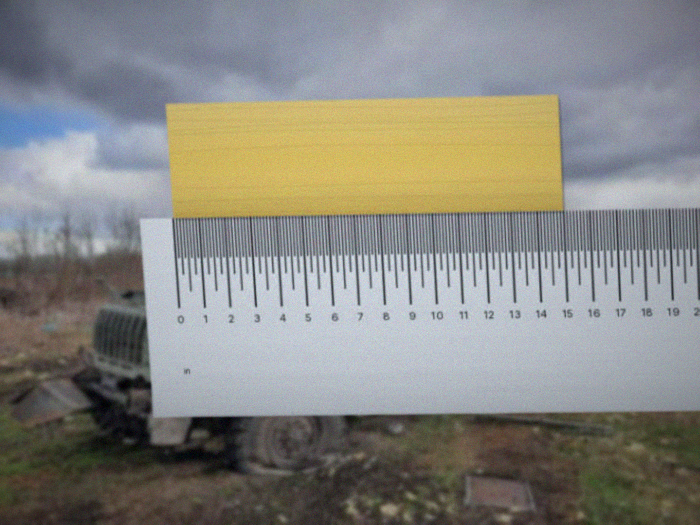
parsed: 15 in
